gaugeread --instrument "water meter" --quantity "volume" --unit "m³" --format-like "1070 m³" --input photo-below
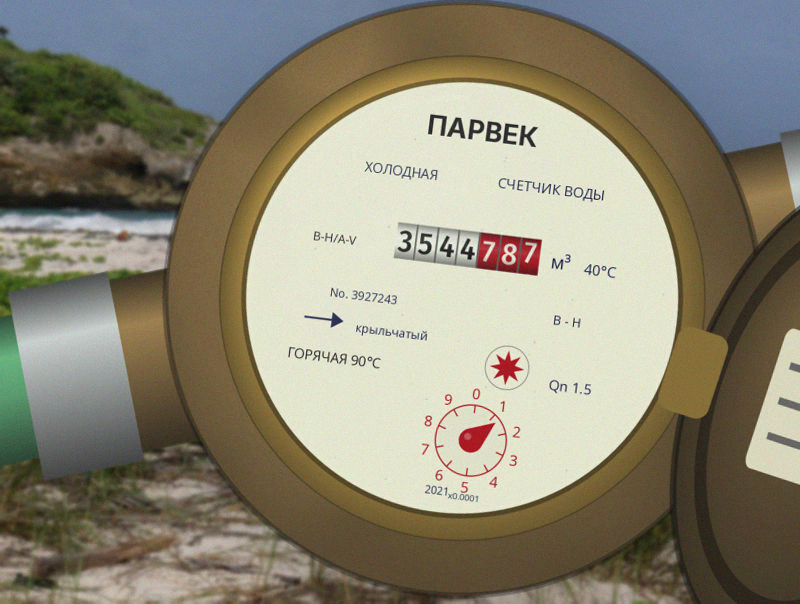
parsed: 3544.7871 m³
